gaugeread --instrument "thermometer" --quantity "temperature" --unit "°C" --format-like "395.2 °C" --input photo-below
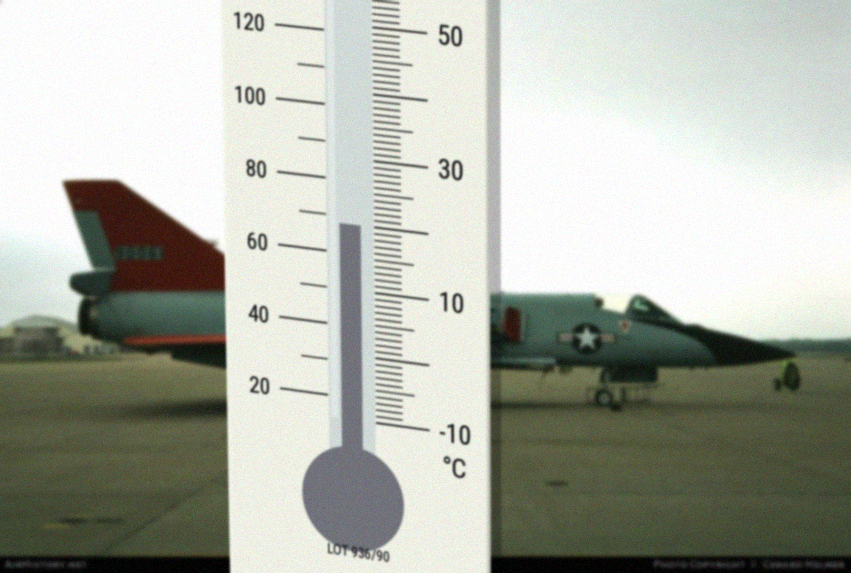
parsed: 20 °C
